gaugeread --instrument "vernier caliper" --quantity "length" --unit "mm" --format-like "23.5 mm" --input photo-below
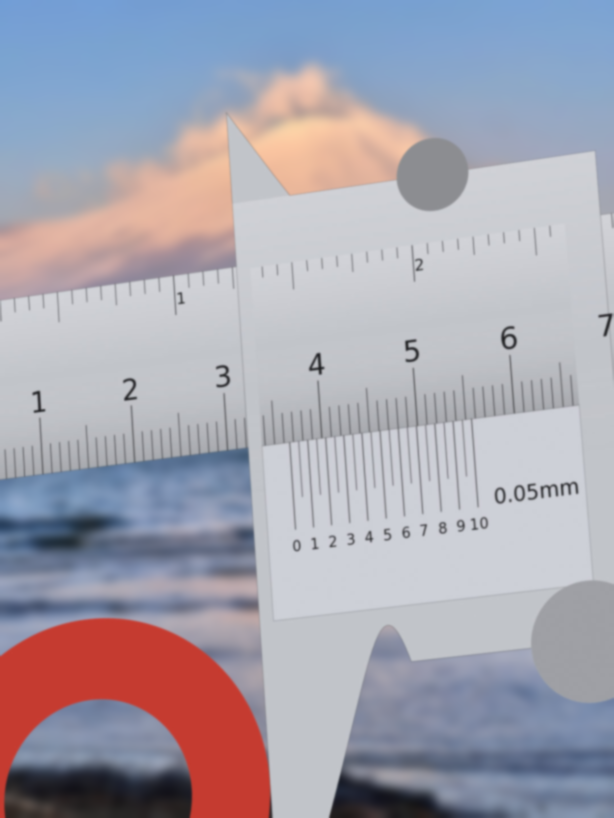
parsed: 36.6 mm
